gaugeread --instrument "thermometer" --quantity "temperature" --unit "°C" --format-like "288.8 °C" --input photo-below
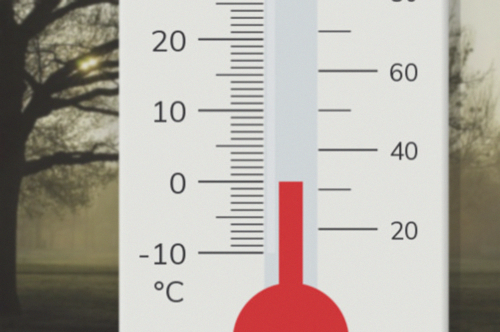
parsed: 0 °C
